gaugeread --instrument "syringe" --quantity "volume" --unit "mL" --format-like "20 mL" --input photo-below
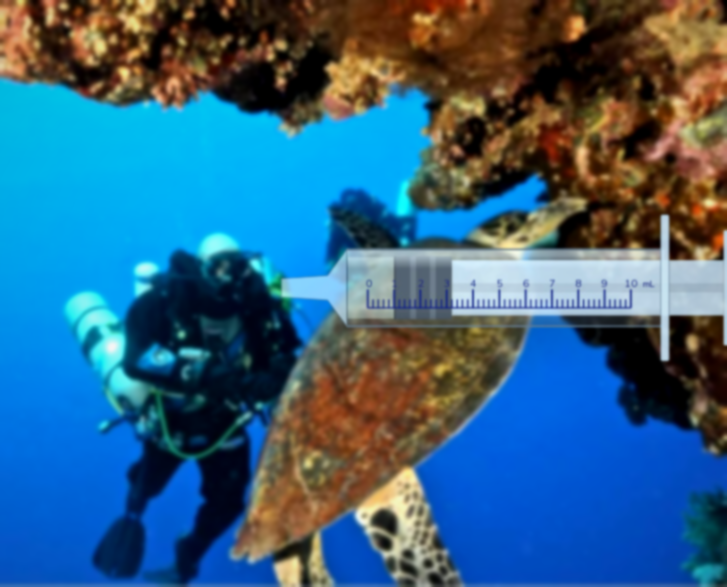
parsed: 1 mL
